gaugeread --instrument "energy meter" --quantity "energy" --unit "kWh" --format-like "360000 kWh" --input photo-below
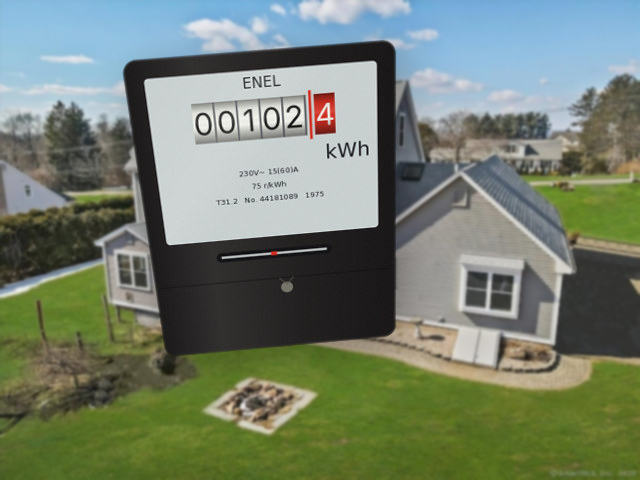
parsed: 102.4 kWh
